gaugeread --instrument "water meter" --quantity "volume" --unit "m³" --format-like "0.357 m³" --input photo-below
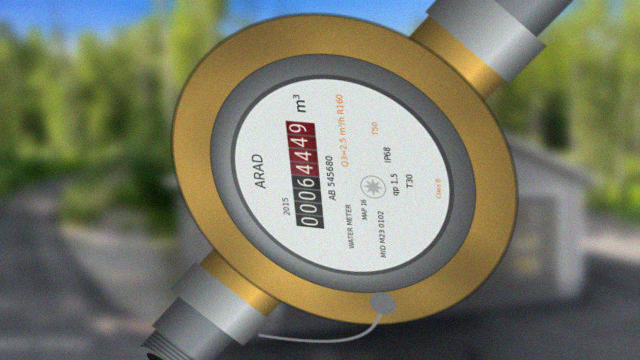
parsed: 6.4449 m³
